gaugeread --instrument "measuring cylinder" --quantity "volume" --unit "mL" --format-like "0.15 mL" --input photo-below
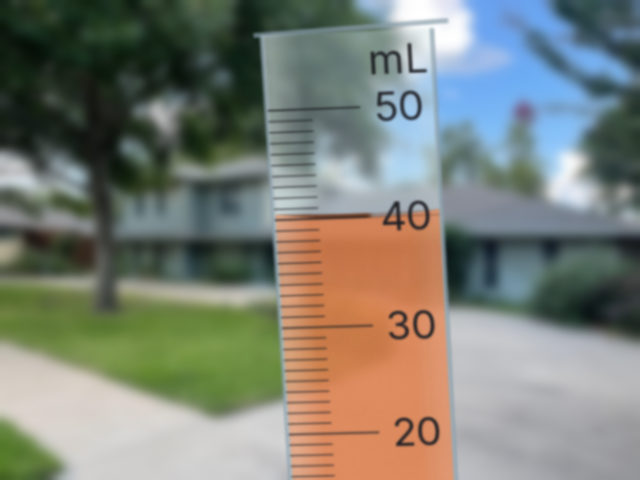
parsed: 40 mL
